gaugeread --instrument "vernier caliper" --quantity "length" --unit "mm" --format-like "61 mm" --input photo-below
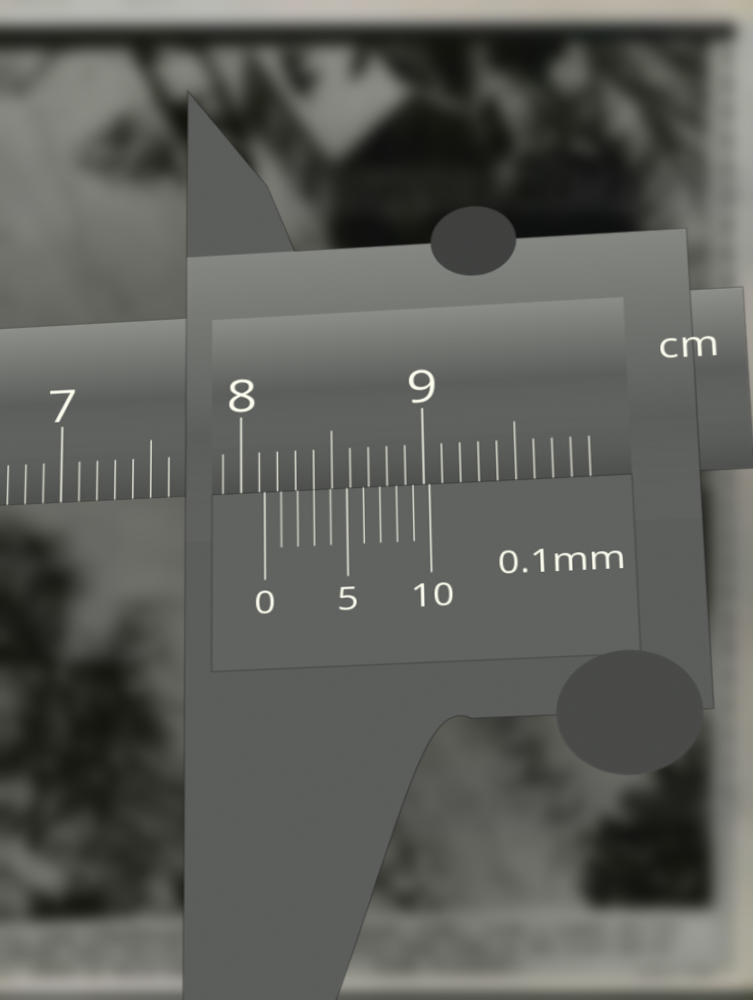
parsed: 81.3 mm
